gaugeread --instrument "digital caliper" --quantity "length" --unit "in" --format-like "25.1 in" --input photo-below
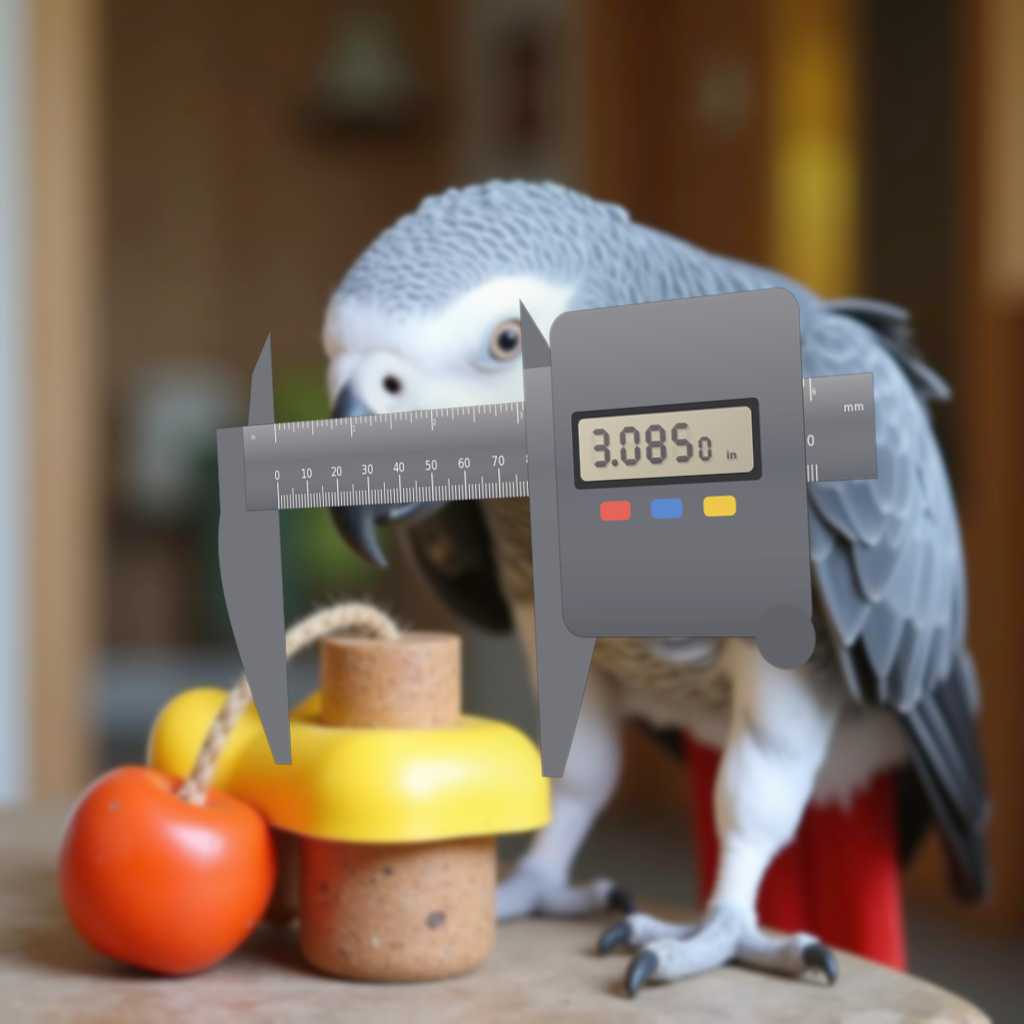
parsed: 3.0850 in
